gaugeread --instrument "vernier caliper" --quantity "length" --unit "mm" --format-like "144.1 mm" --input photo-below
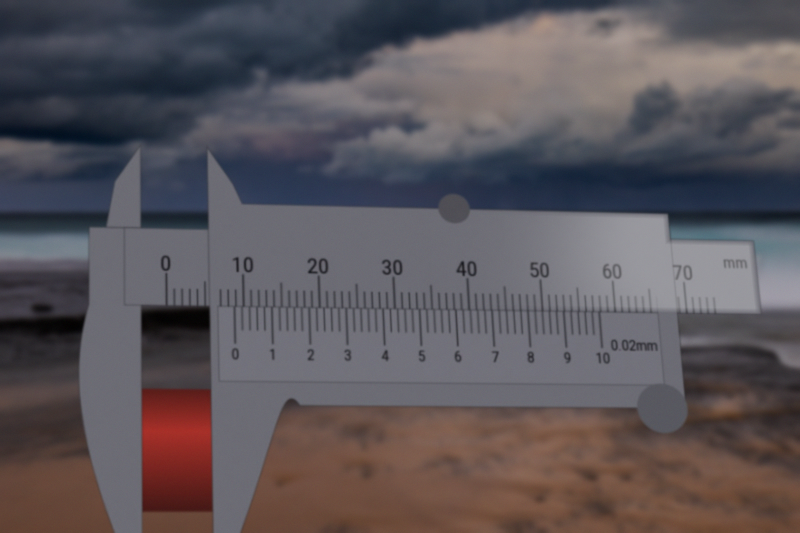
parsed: 8.8 mm
